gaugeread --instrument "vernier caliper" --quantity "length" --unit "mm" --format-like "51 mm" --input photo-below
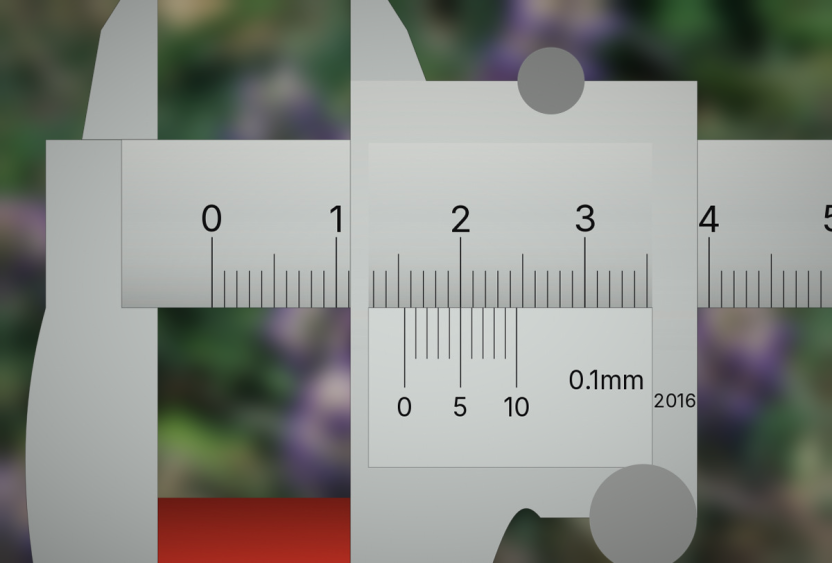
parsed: 15.5 mm
